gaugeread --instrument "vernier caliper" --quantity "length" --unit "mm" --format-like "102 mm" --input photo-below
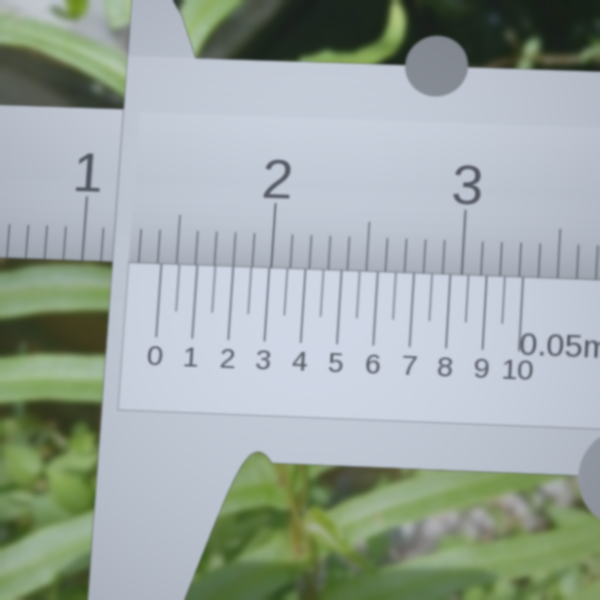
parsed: 14.2 mm
